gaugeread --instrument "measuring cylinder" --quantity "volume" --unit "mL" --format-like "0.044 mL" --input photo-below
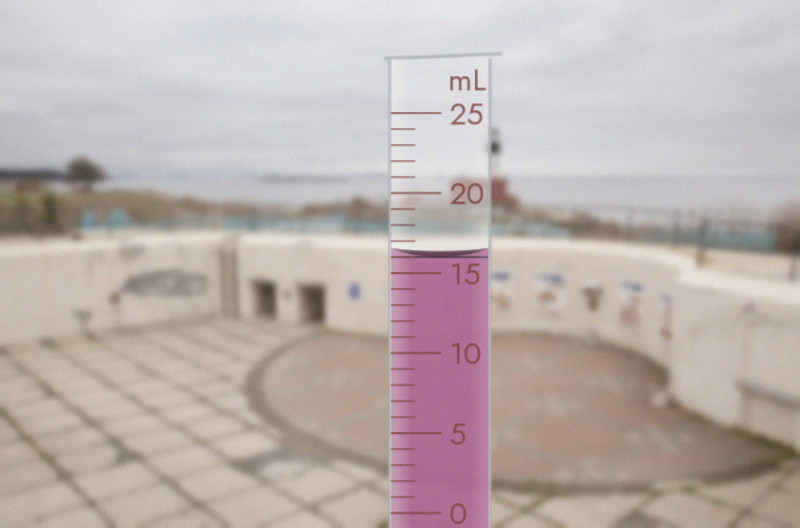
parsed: 16 mL
